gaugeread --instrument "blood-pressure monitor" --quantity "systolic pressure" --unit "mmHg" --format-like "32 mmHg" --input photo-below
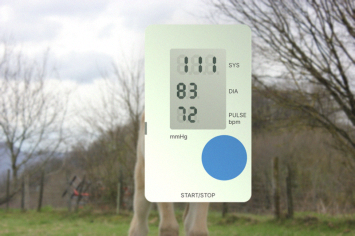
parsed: 111 mmHg
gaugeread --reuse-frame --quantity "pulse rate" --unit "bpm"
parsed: 72 bpm
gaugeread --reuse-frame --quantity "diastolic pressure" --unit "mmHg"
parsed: 83 mmHg
